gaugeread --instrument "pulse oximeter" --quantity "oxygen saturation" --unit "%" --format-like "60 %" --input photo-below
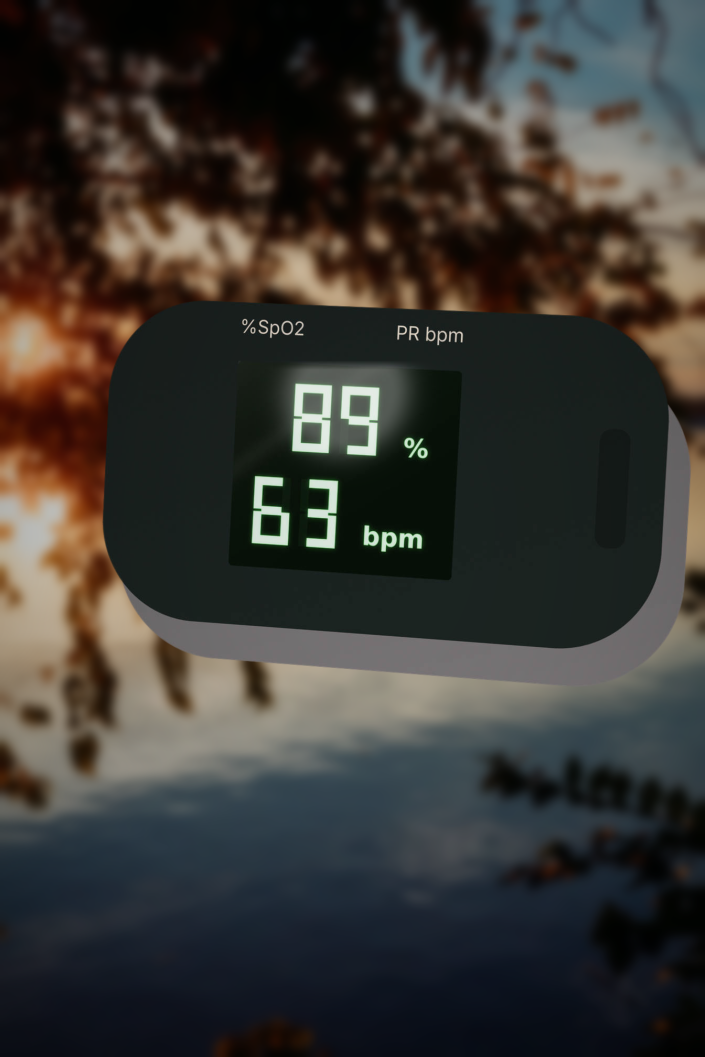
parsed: 89 %
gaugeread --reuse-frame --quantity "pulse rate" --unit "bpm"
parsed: 63 bpm
